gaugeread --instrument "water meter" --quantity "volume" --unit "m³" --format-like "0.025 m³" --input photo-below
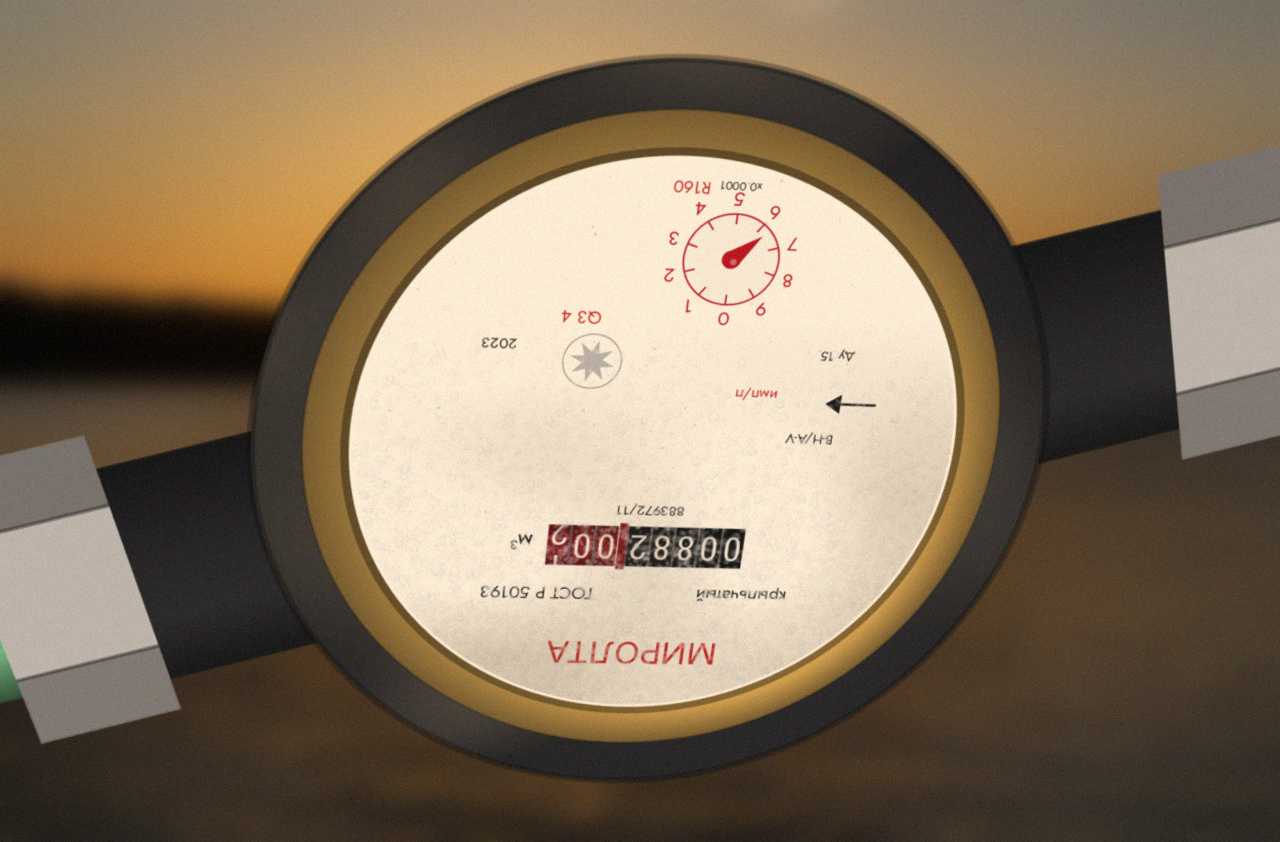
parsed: 882.0016 m³
